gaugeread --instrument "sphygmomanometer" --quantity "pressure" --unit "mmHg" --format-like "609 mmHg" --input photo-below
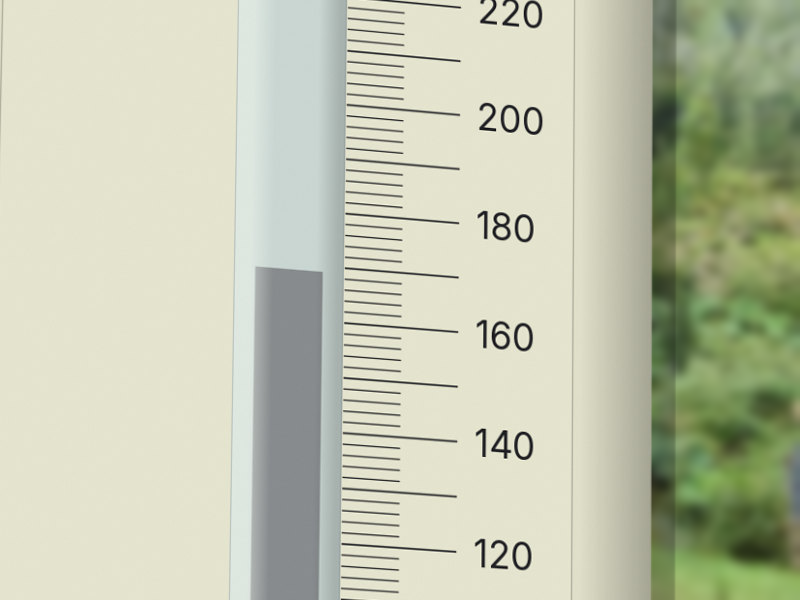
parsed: 169 mmHg
